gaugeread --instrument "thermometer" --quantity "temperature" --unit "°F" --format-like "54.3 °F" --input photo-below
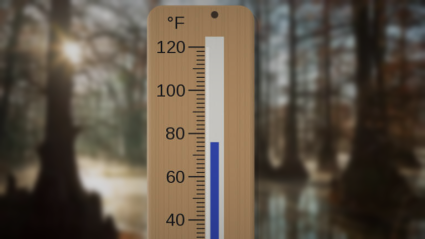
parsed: 76 °F
